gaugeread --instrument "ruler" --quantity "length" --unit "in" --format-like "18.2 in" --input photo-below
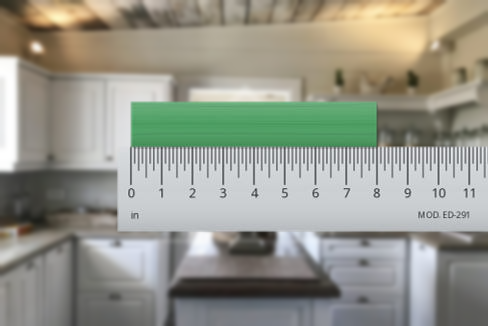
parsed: 8 in
